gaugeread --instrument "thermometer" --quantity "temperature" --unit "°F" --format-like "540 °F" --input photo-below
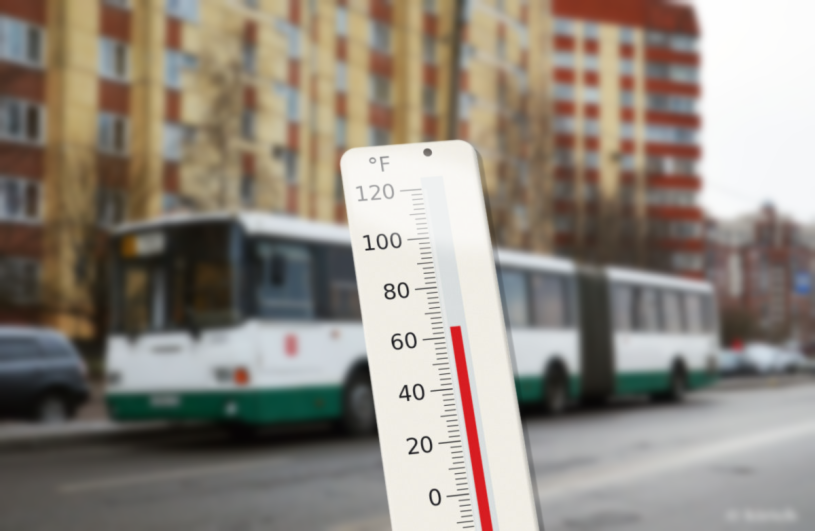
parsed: 64 °F
